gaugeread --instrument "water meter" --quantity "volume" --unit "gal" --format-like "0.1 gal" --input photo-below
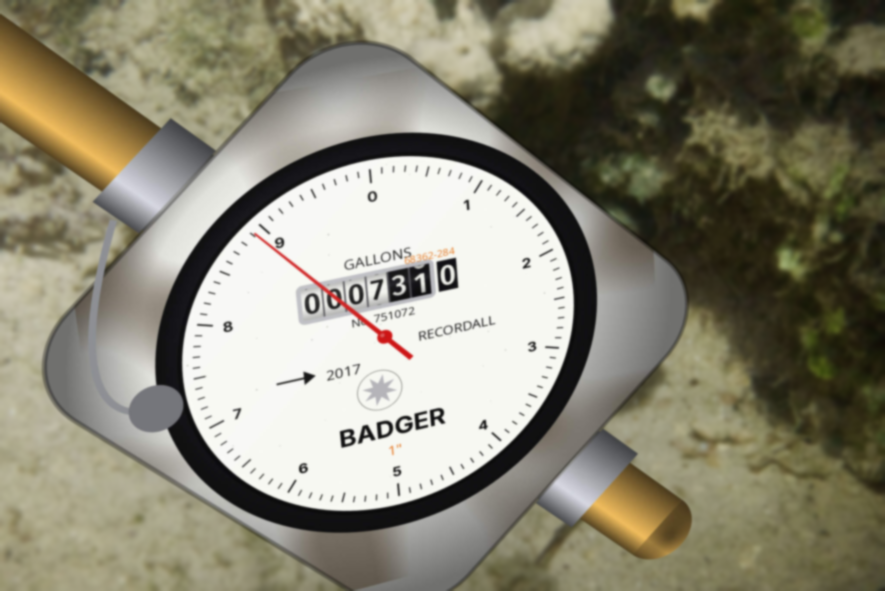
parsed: 7308.9 gal
